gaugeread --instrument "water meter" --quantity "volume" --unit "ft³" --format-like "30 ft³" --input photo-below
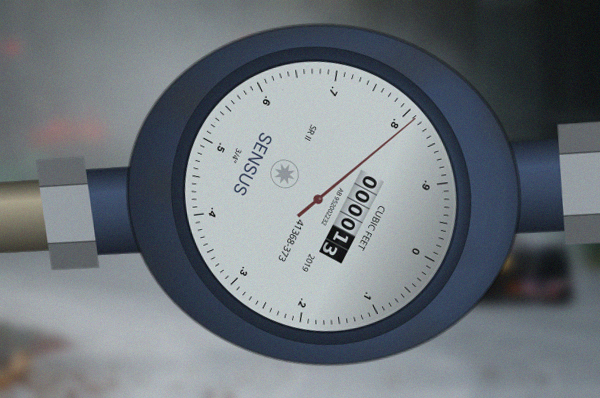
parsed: 12.81 ft³
